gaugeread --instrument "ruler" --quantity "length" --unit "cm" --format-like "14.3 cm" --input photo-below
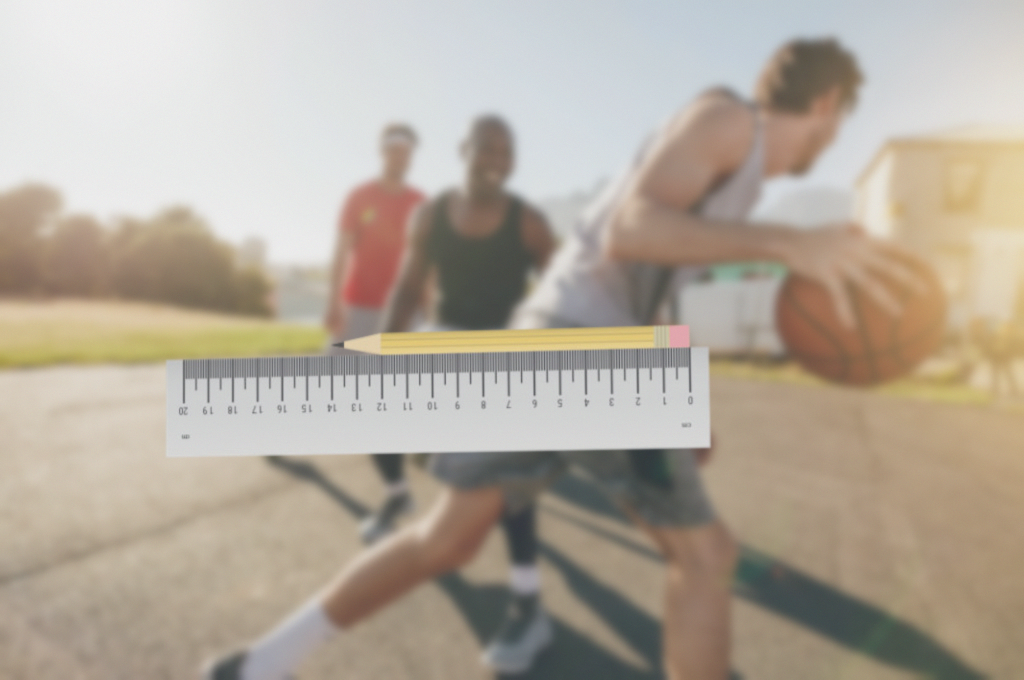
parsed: 14 cm
